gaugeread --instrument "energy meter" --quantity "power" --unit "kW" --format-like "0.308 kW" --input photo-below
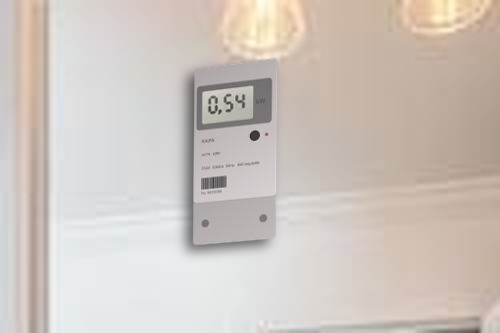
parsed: 0.54 kW
